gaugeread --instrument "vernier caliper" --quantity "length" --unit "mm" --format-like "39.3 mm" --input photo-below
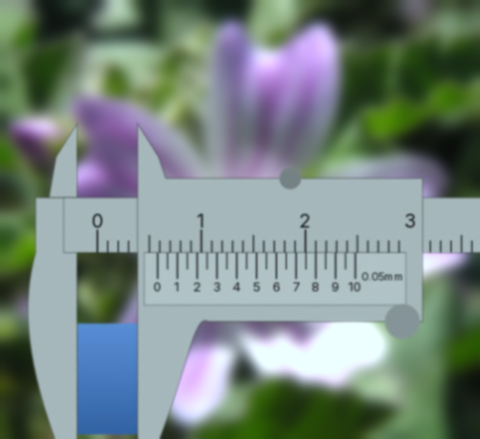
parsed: 5.8 mm
